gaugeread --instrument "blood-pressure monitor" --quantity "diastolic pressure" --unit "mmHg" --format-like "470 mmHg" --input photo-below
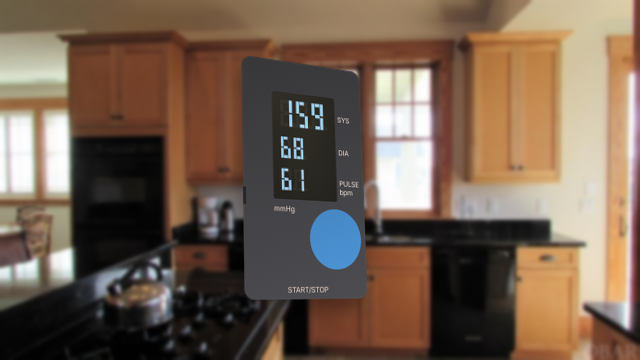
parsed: 68 mmHg
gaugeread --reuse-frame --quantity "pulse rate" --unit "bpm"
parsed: 61 bpm
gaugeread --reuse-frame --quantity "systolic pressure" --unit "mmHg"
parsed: 159 mmHg
